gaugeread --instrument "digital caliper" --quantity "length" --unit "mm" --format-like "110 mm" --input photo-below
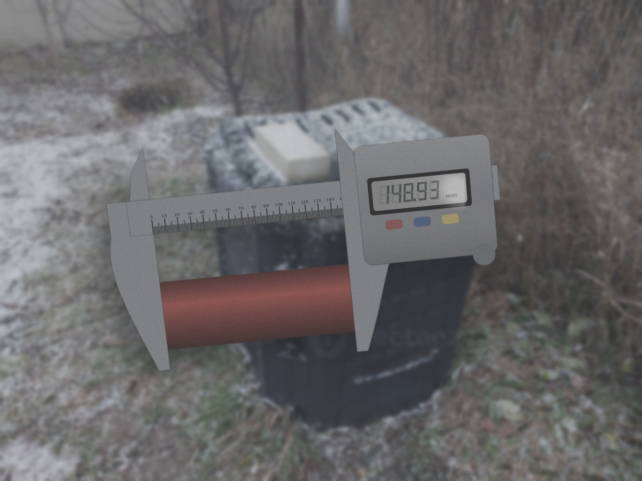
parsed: 148.93 mm
